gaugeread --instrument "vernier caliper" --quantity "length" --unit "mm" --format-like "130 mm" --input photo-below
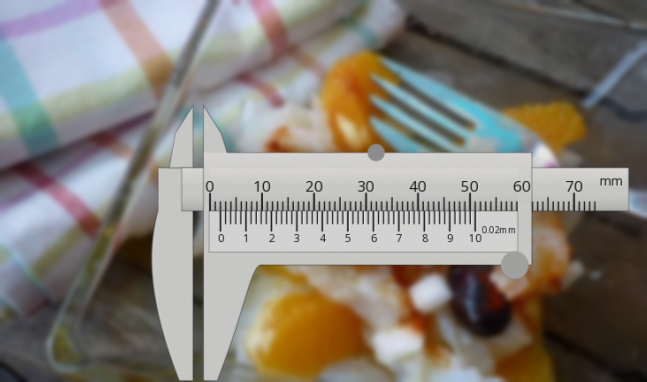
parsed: 2.0 mm
